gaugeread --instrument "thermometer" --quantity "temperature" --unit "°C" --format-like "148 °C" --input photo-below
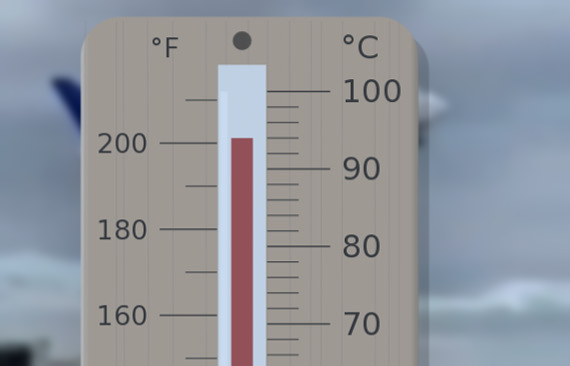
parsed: 94 °C
